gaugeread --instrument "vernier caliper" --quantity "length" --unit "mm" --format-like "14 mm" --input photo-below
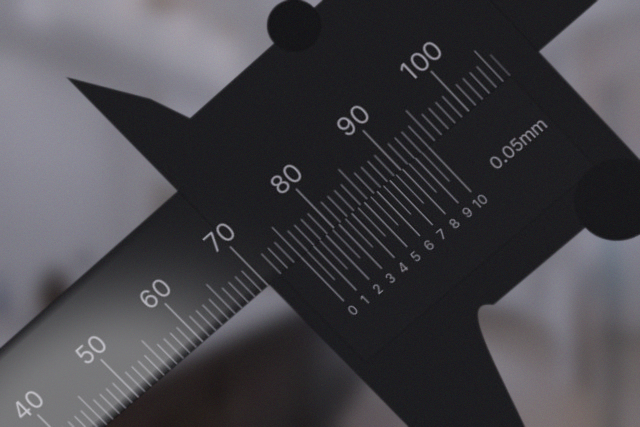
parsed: 75.0 mm
